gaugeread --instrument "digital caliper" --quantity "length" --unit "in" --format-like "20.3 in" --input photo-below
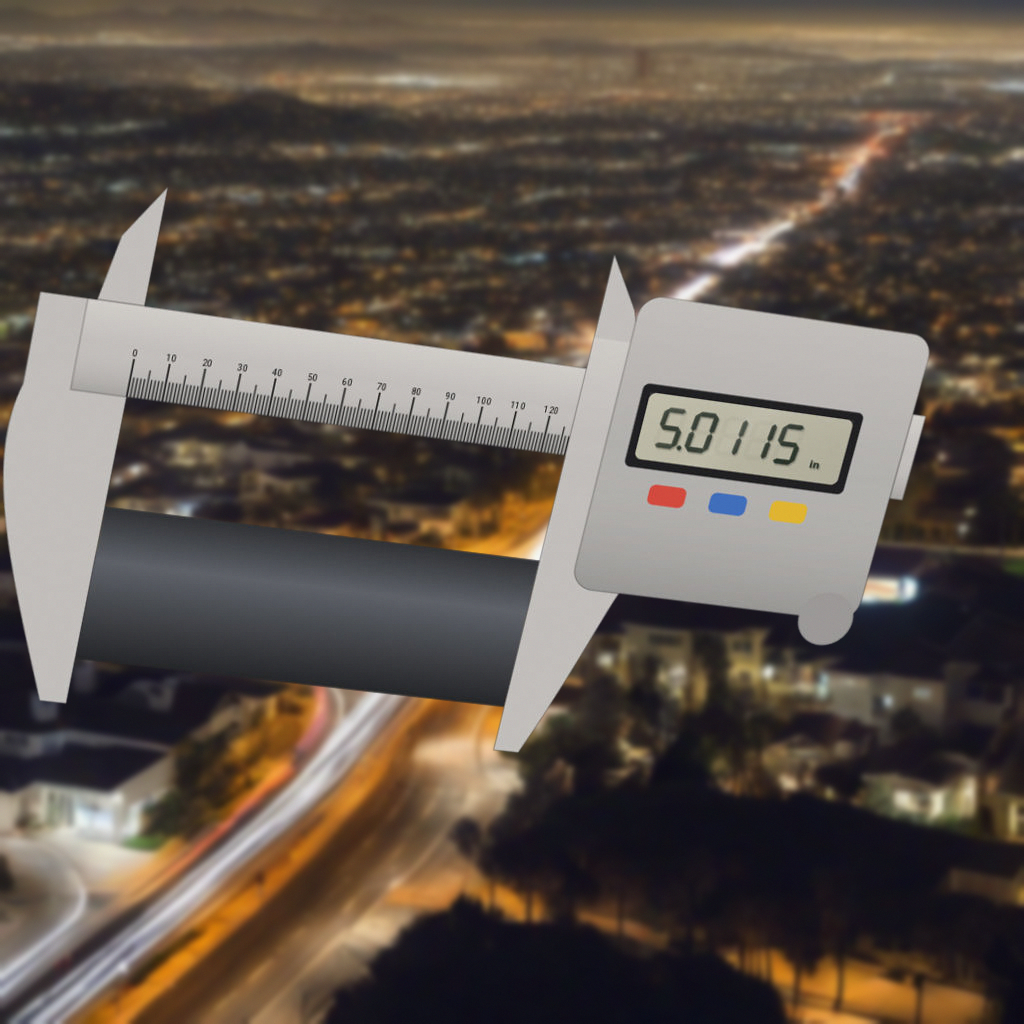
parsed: 5.0115 in
